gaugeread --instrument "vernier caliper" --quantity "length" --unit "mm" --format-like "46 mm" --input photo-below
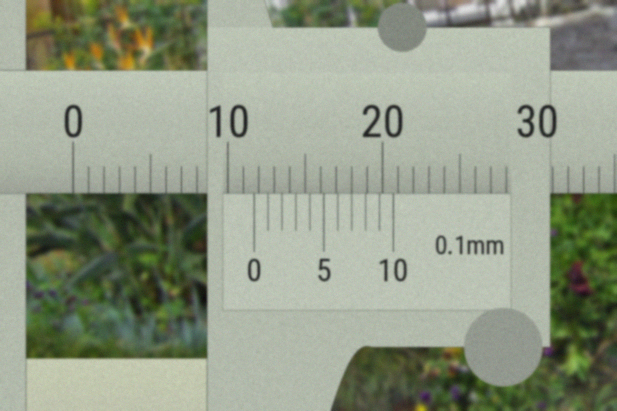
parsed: 11.7 mm
